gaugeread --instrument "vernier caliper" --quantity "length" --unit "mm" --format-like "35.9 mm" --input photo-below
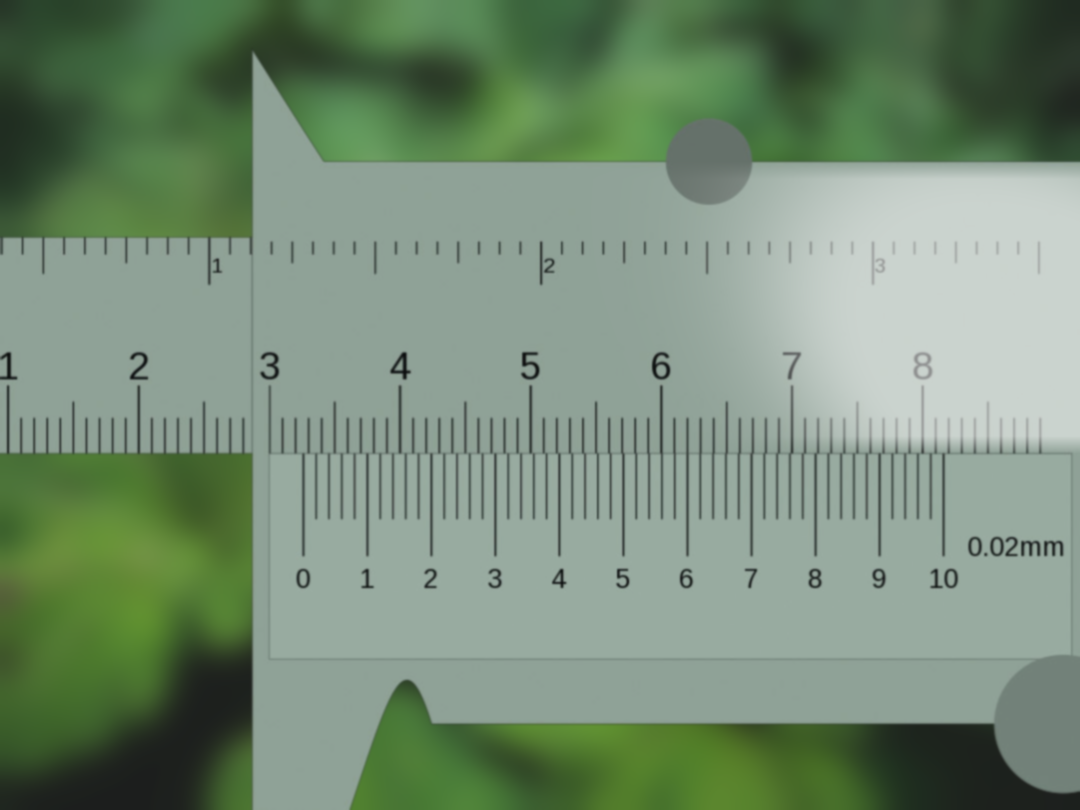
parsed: 32.6 mm
